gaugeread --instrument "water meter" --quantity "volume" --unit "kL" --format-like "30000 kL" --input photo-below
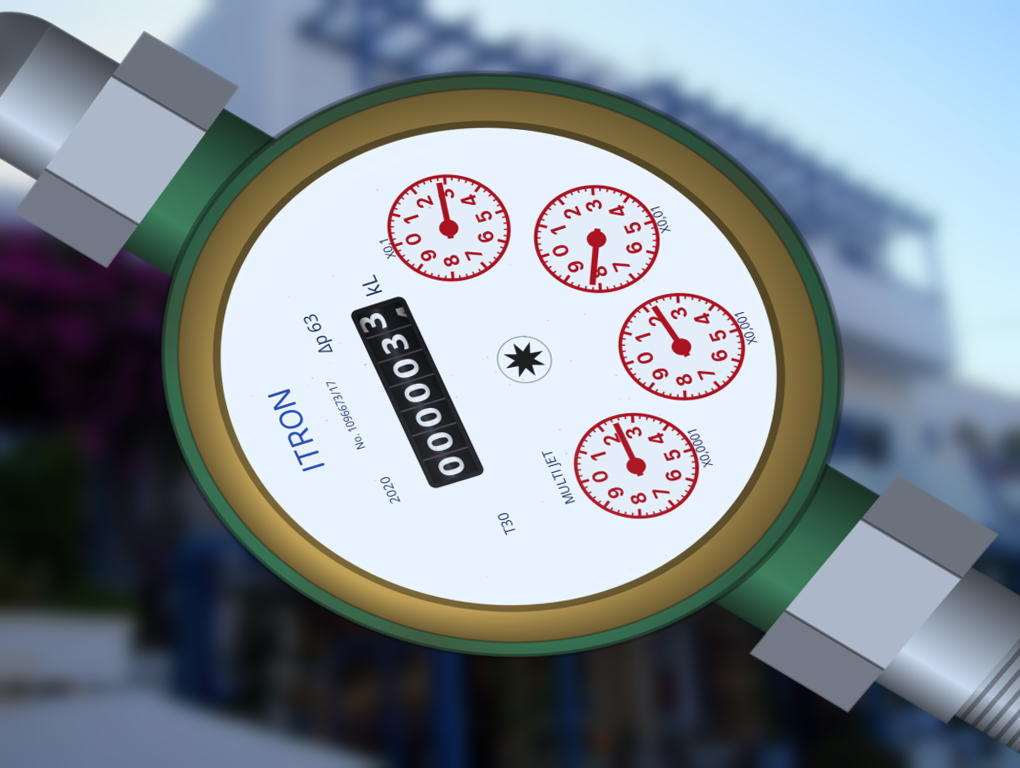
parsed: 33.2822 kL
